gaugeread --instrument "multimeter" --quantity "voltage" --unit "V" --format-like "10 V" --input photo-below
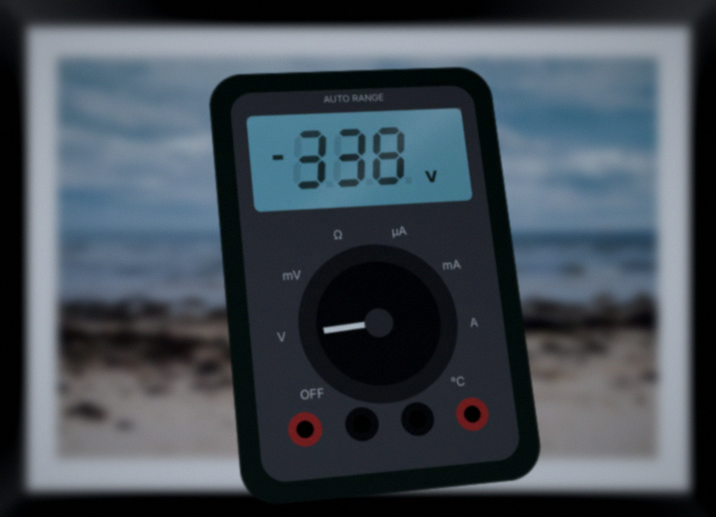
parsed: -338 V
